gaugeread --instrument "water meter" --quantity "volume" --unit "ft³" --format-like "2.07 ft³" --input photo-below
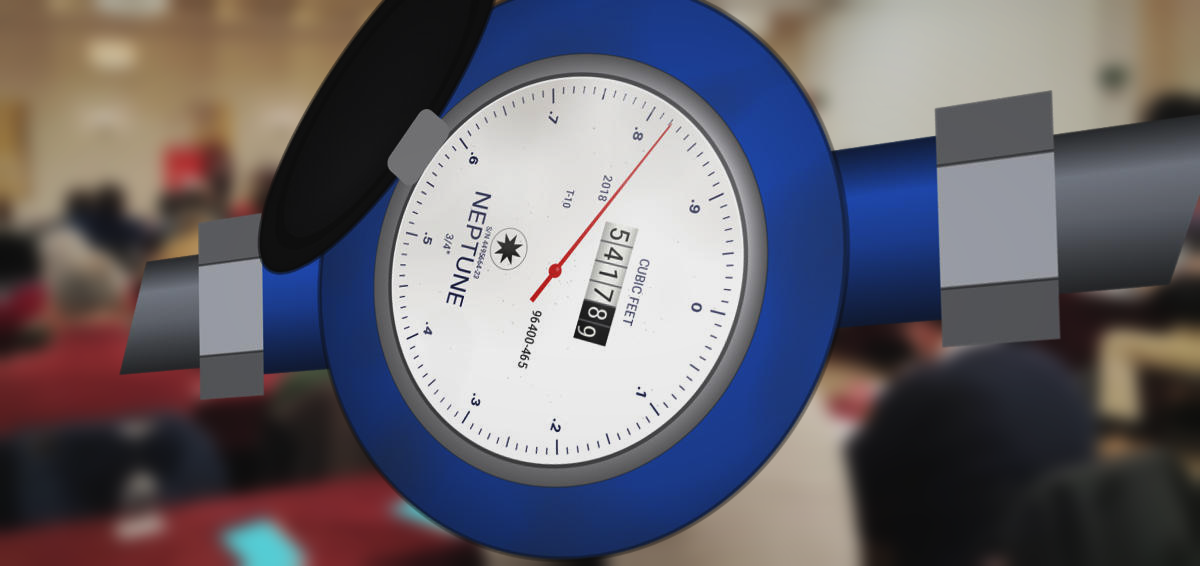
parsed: 541788.82 ft³
